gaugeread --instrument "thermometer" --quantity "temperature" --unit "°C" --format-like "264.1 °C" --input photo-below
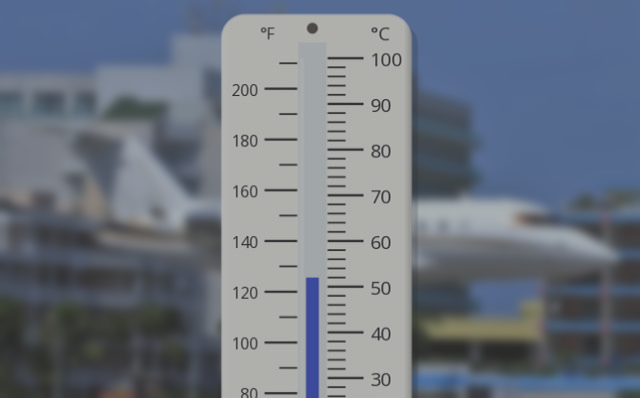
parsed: 52 °C
